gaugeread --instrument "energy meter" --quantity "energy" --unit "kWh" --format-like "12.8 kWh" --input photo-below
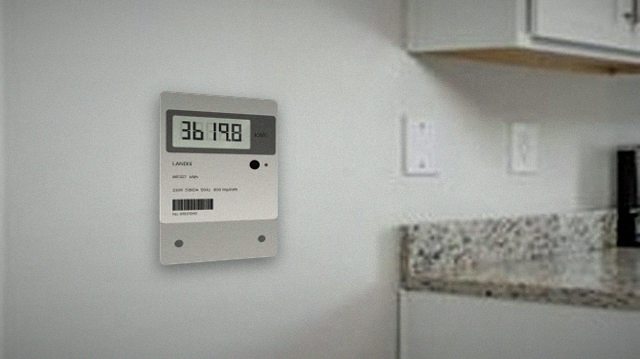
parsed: 3619.8 kWh
